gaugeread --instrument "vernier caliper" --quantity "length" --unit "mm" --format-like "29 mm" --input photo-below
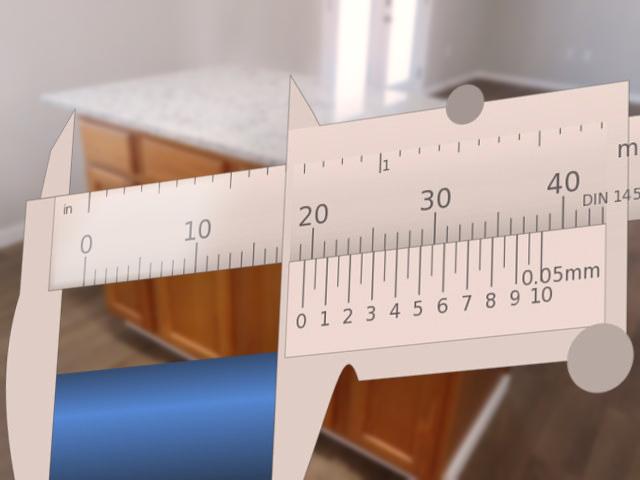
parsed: 19.4 mm
